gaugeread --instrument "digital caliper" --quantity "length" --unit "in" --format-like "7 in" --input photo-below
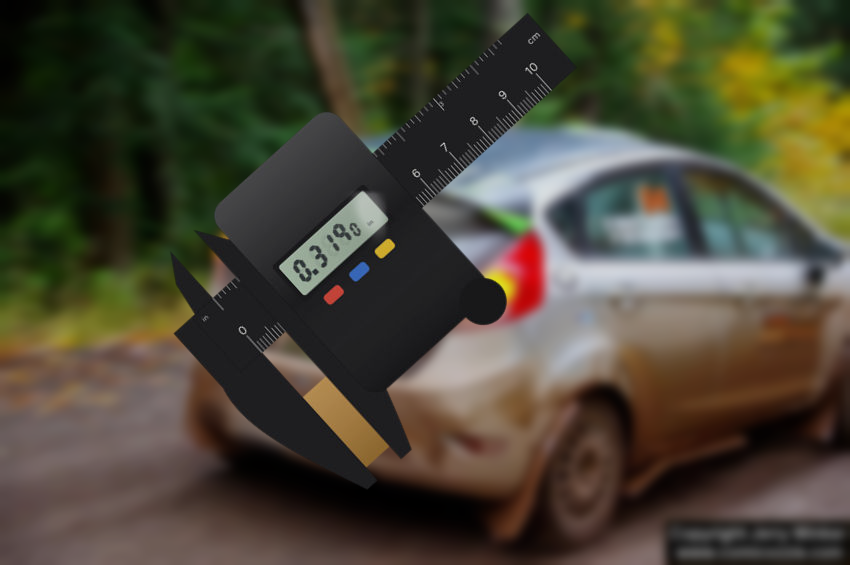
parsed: 0.3190 in
